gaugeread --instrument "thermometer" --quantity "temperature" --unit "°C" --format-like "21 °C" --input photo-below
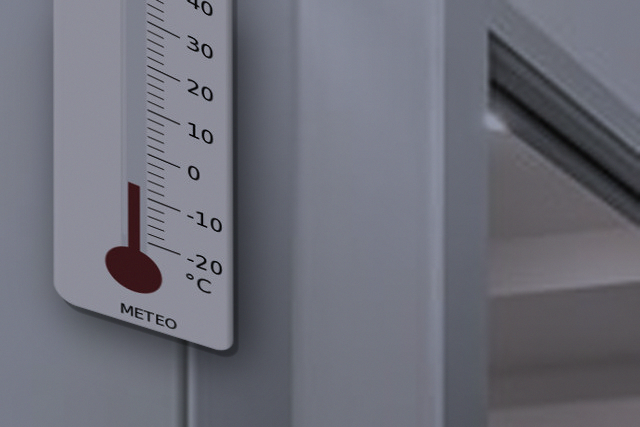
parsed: -8 °C
